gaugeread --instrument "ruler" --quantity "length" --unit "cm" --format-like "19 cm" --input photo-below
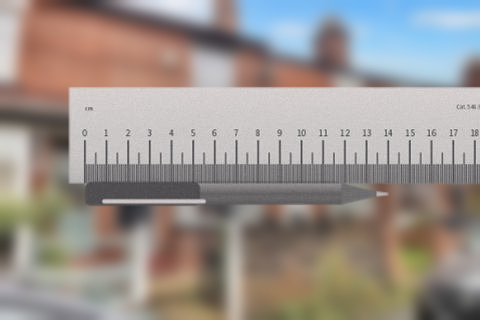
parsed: 14 cm
